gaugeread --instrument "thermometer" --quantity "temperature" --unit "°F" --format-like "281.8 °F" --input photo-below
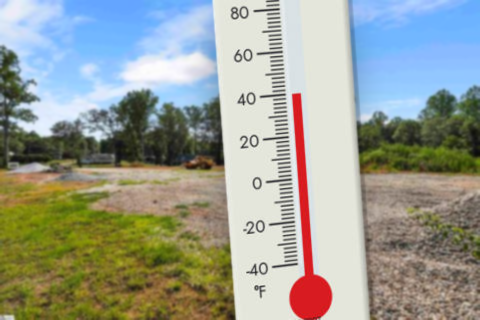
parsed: 40 °F
